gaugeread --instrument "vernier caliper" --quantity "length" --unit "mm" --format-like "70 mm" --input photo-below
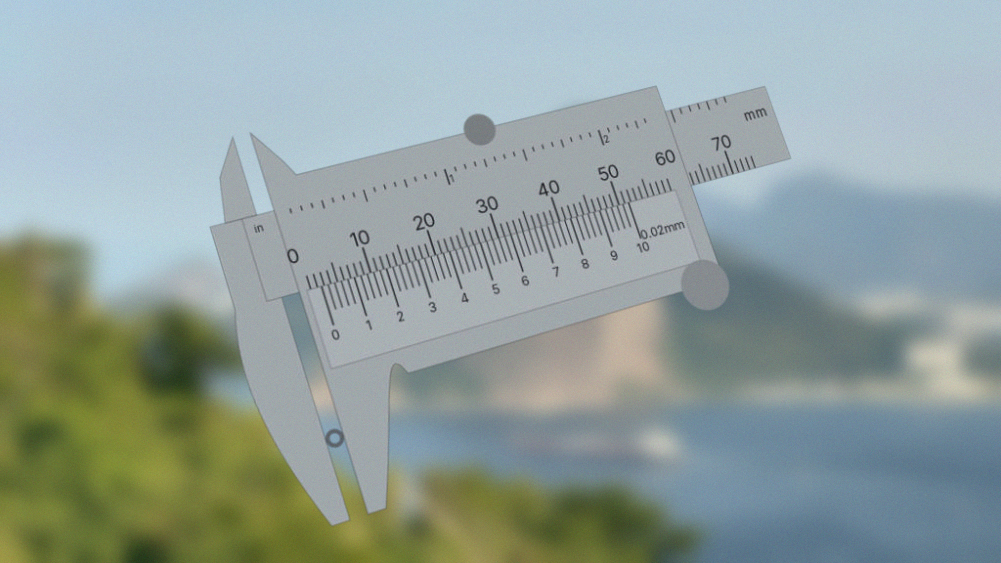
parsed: 2.6 mm
